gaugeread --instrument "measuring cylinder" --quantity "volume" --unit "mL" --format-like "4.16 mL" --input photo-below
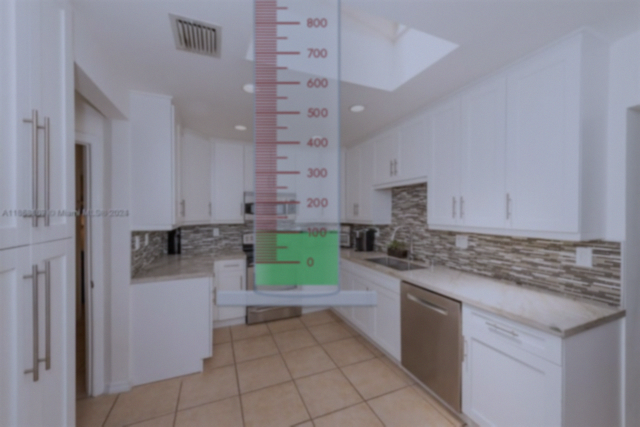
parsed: 100 mL
